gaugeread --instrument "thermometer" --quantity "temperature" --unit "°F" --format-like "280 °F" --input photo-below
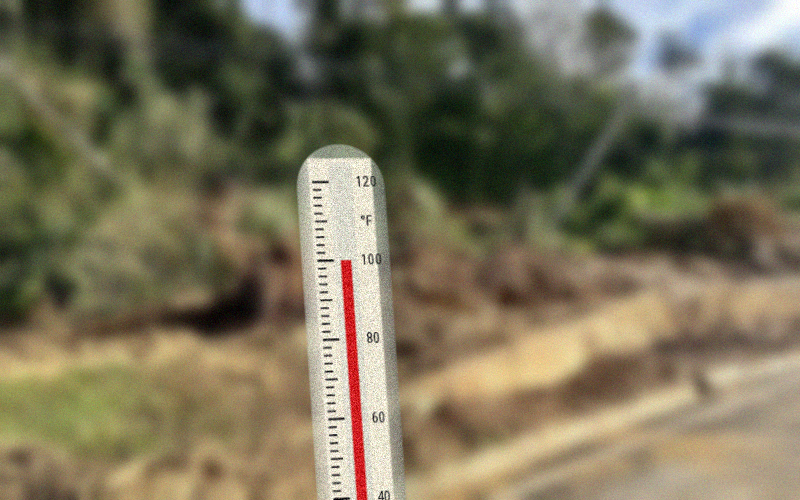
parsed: 100 °F
